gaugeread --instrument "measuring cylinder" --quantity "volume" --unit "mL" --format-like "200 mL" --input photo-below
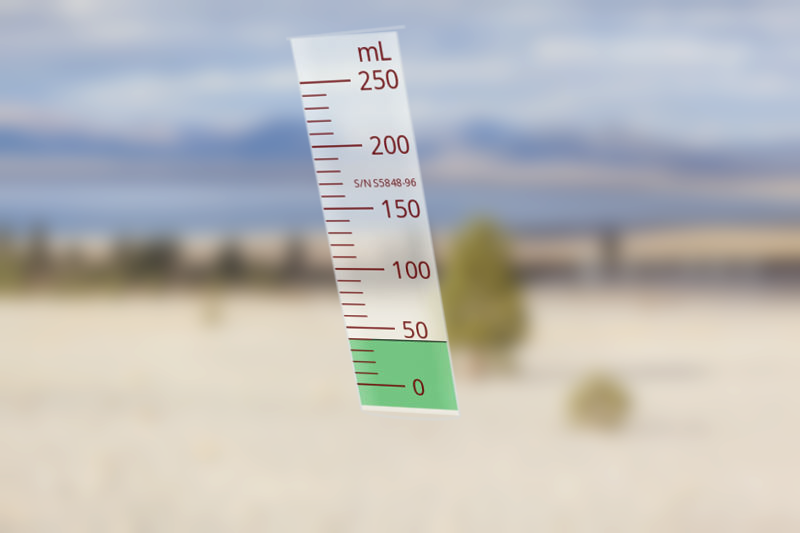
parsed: 40 mL
